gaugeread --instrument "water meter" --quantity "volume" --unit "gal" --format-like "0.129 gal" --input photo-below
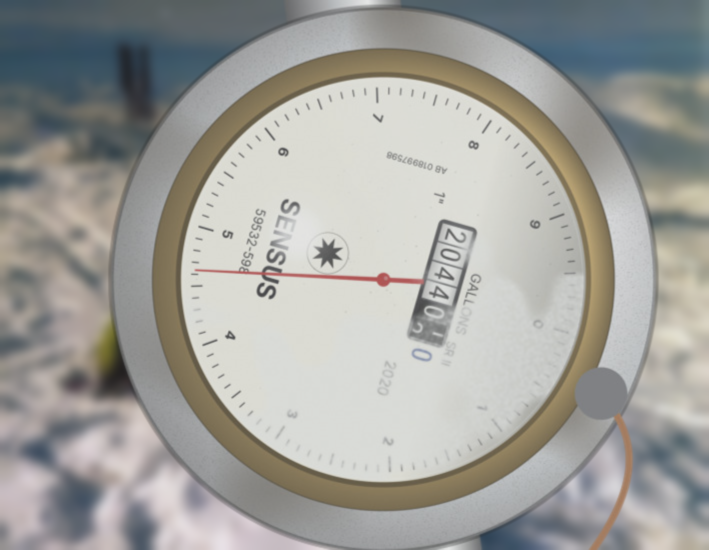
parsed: 2044014.6 gal
